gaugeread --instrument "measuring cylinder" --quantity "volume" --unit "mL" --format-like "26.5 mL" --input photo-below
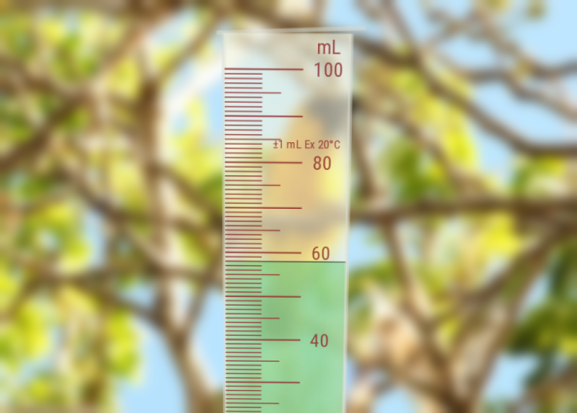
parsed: 58 mL
